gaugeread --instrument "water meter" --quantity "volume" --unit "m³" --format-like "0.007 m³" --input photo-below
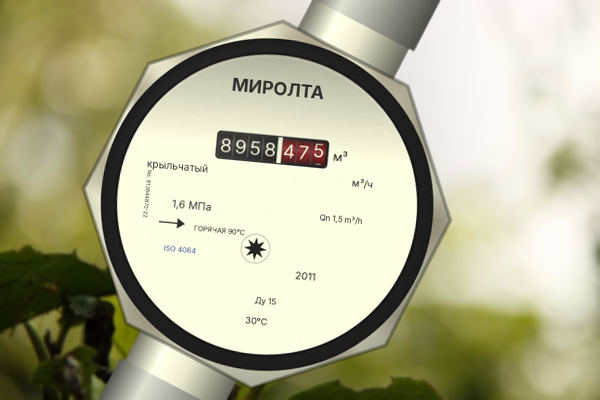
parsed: 8958.475 m³
